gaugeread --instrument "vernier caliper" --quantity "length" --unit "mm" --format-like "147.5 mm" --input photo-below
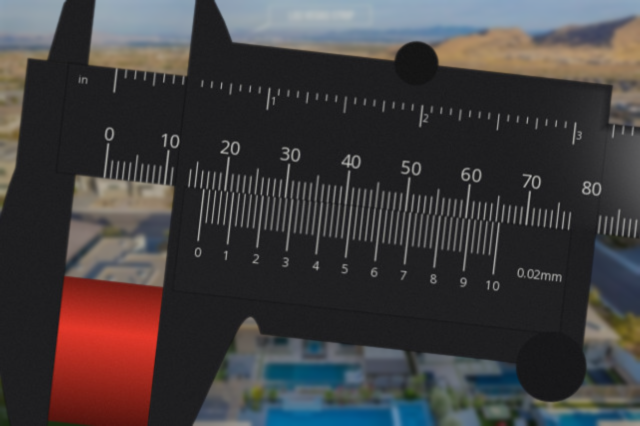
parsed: 16.5 mm
